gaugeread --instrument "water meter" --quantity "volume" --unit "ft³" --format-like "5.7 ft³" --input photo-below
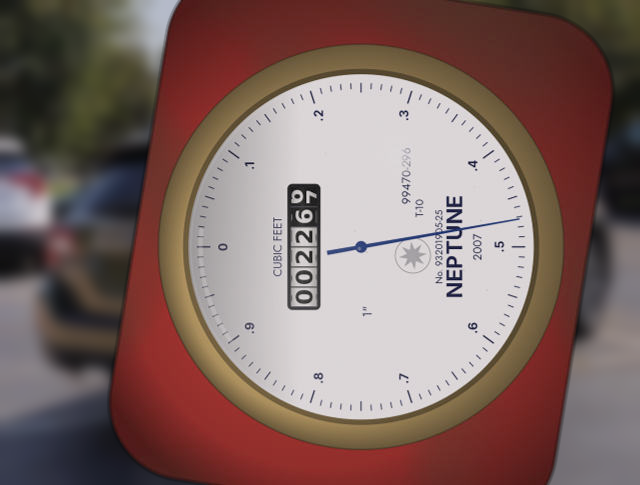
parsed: 2266.47 ft³
